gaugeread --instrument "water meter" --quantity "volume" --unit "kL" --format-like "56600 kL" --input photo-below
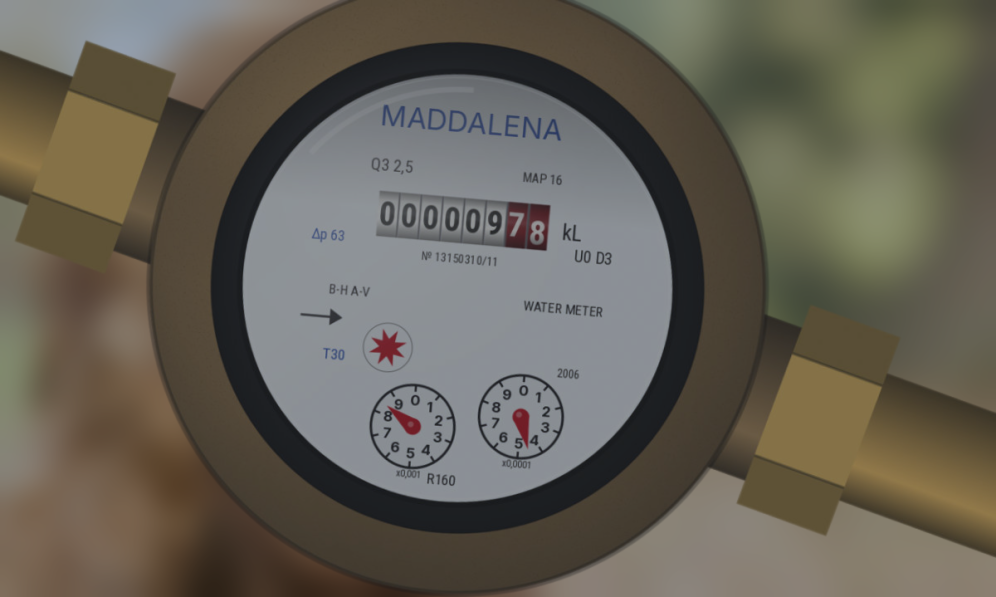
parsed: 9.7784 kL
